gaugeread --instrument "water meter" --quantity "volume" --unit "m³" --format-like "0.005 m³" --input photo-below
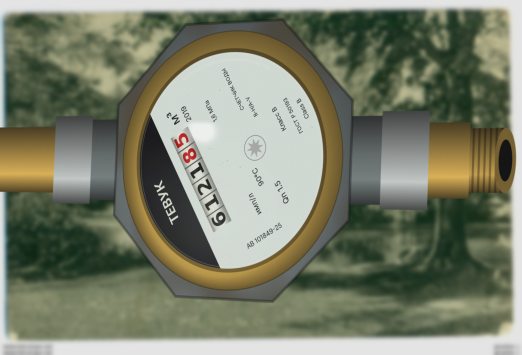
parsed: 6121.85 m³
